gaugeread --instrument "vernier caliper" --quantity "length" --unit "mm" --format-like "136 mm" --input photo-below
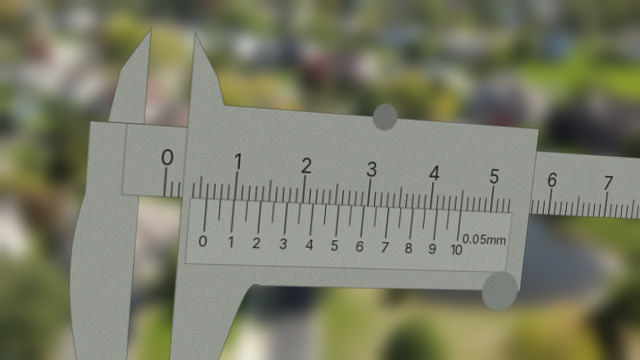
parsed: 6.0 mm
